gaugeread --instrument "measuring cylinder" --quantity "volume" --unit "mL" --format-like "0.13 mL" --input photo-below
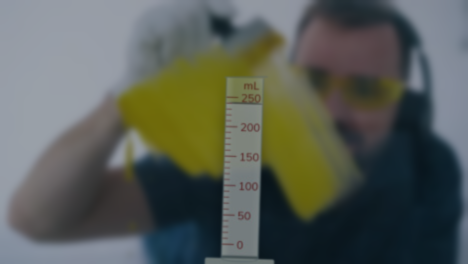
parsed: 240 mL
